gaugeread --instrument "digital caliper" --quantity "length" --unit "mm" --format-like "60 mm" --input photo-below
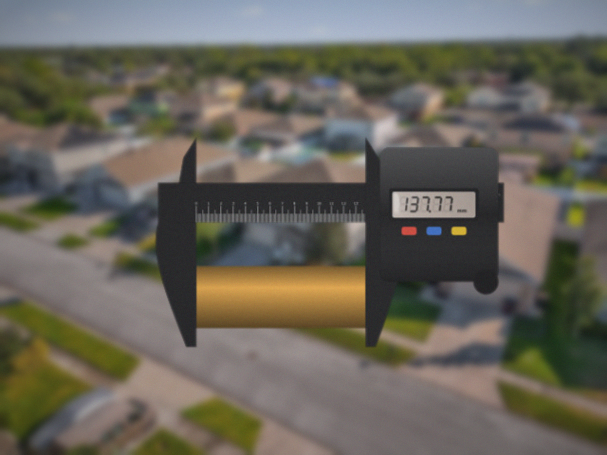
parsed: 137.77 mm
